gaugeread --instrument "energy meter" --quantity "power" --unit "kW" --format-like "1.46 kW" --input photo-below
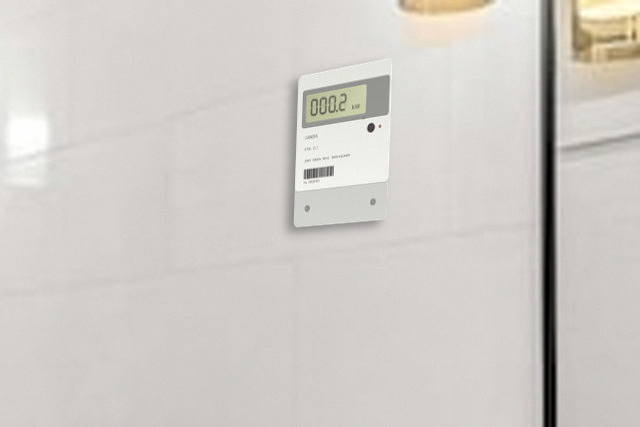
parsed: 0.2 kW
